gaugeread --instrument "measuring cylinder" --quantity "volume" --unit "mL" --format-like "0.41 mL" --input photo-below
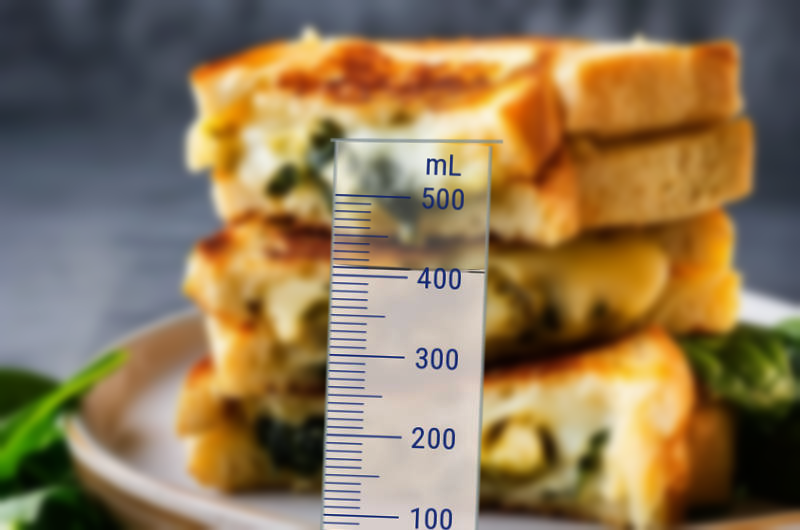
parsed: 410 mL
